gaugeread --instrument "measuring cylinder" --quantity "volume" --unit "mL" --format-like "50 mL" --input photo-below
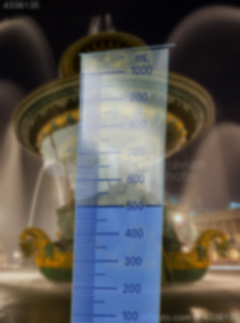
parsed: 500 mL
